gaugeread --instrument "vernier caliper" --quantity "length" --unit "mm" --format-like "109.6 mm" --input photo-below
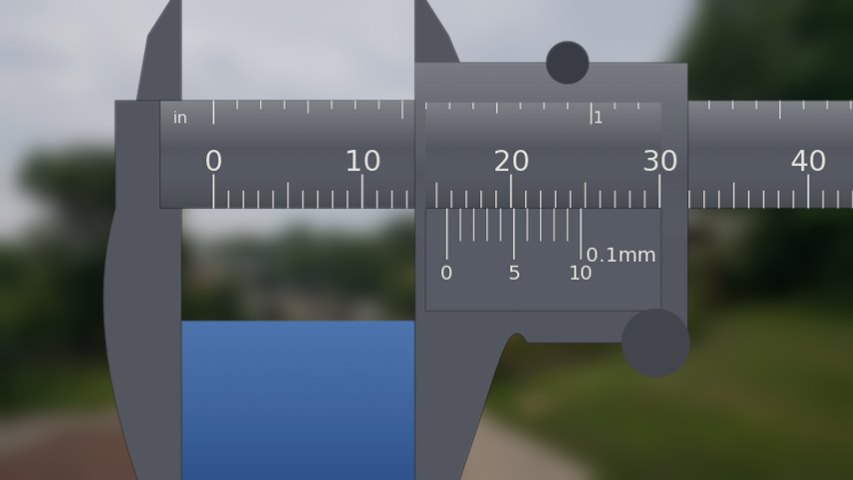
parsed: 15.7 mm
